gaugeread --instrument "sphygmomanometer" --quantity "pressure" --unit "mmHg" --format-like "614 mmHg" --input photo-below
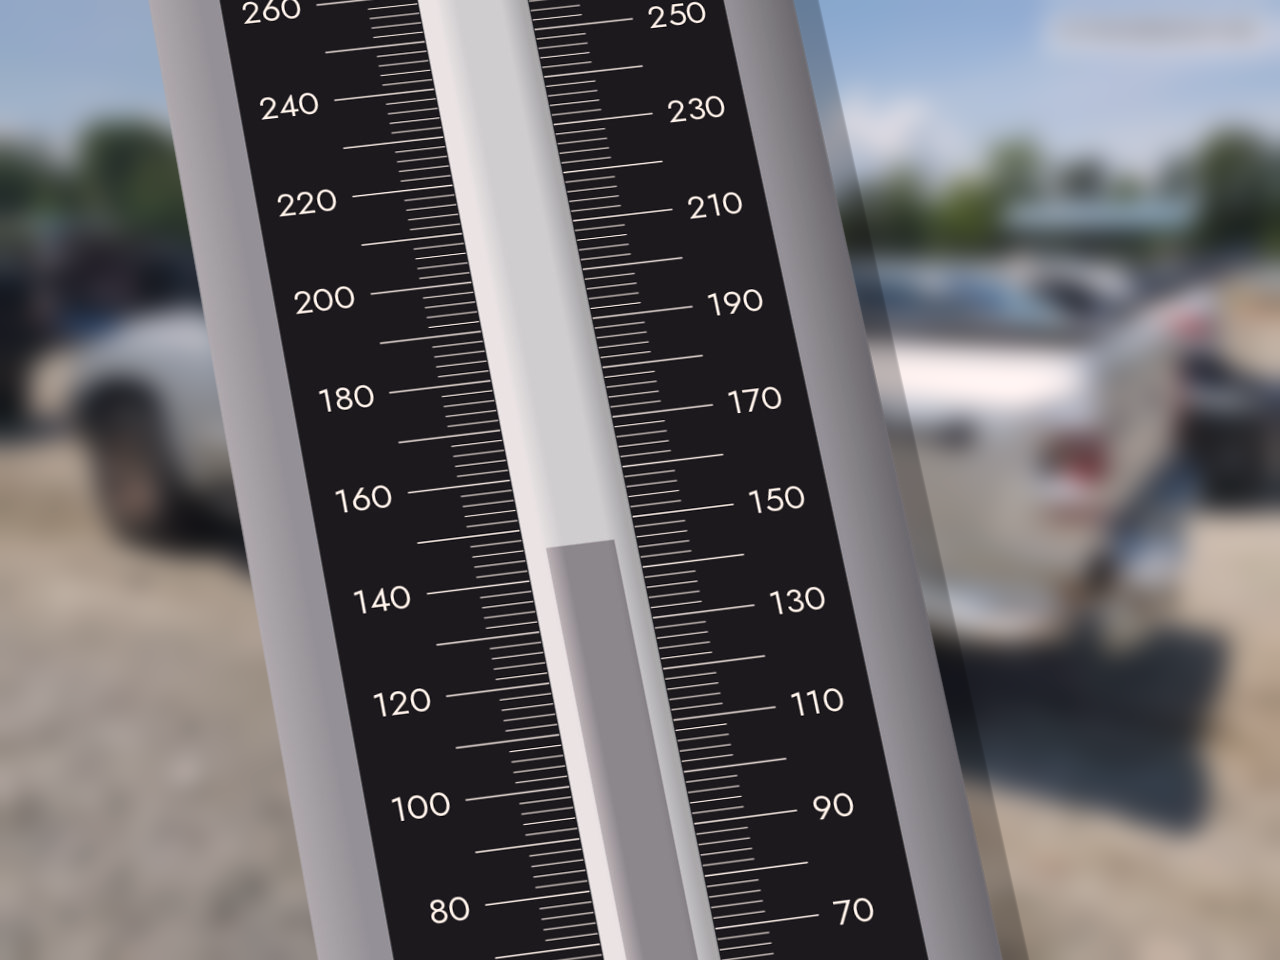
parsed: 146 mmHg
